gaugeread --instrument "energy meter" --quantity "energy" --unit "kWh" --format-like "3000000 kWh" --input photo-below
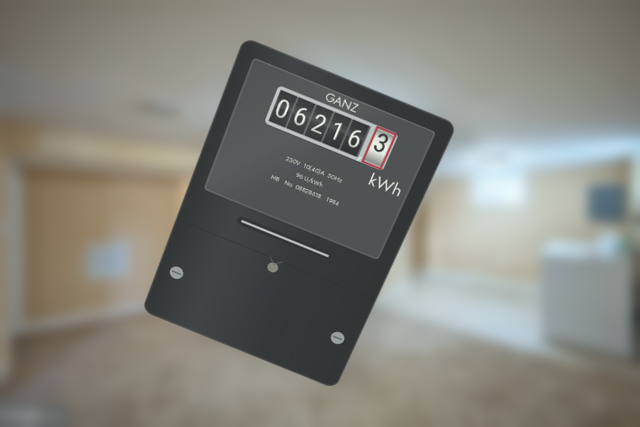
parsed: 6216.3 kWh
